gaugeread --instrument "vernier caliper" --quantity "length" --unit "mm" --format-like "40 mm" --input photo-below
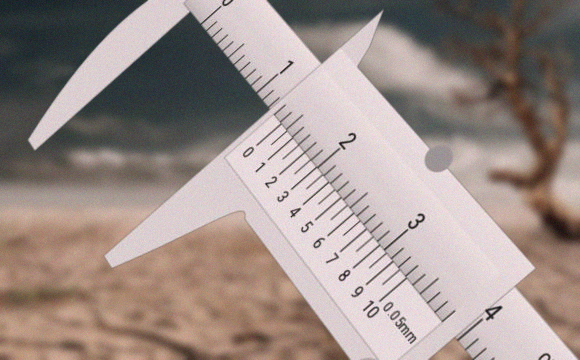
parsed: 14.2 mm
